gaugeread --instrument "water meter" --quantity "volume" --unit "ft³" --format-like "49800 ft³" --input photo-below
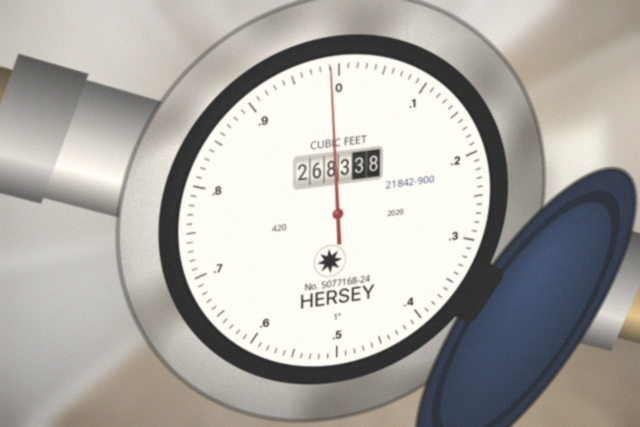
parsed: 268337.99 ft³
